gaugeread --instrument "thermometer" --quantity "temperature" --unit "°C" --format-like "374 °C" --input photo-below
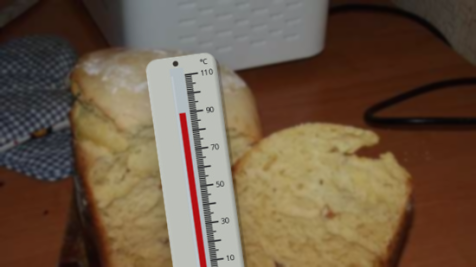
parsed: 90 °C
